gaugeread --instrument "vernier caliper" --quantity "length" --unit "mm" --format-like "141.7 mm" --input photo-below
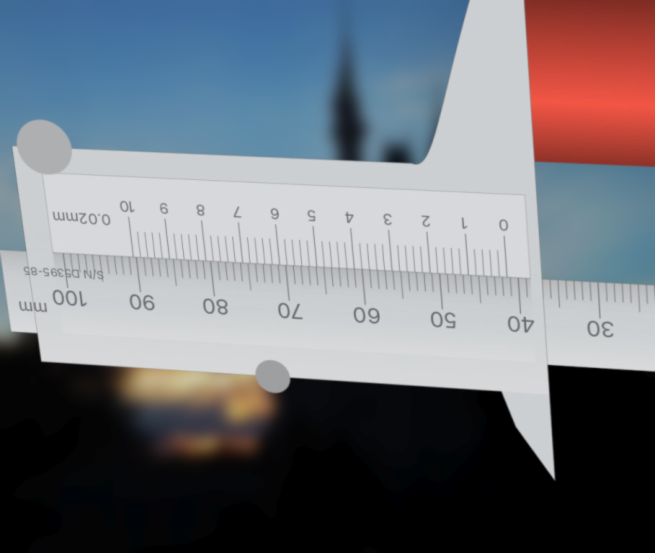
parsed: 41.4 mm
